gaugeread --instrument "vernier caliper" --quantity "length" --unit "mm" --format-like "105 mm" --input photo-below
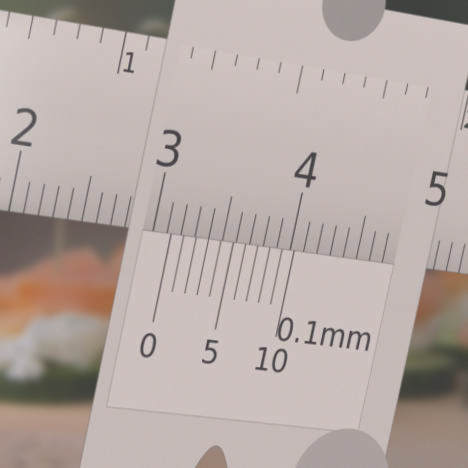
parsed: 31.3 mm
